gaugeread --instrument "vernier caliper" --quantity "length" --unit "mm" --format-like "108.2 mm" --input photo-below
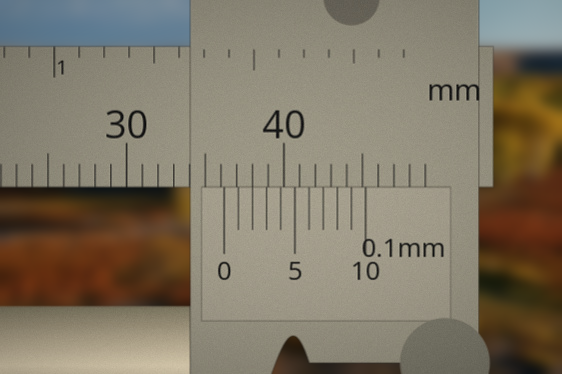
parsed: 36.2 mm
